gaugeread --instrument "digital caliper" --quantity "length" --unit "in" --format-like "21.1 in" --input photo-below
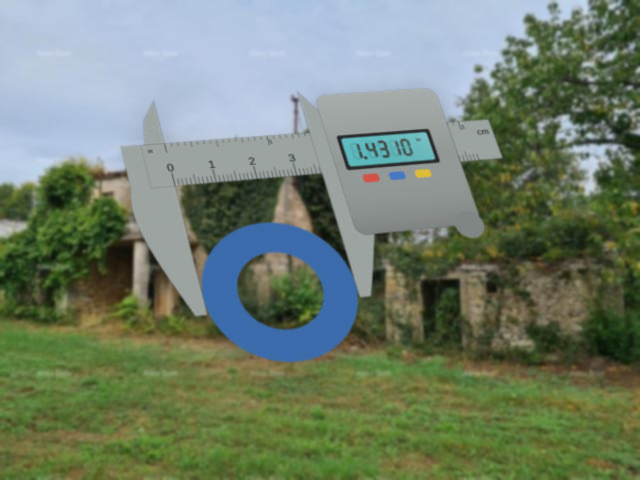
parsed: 1.4310 in
